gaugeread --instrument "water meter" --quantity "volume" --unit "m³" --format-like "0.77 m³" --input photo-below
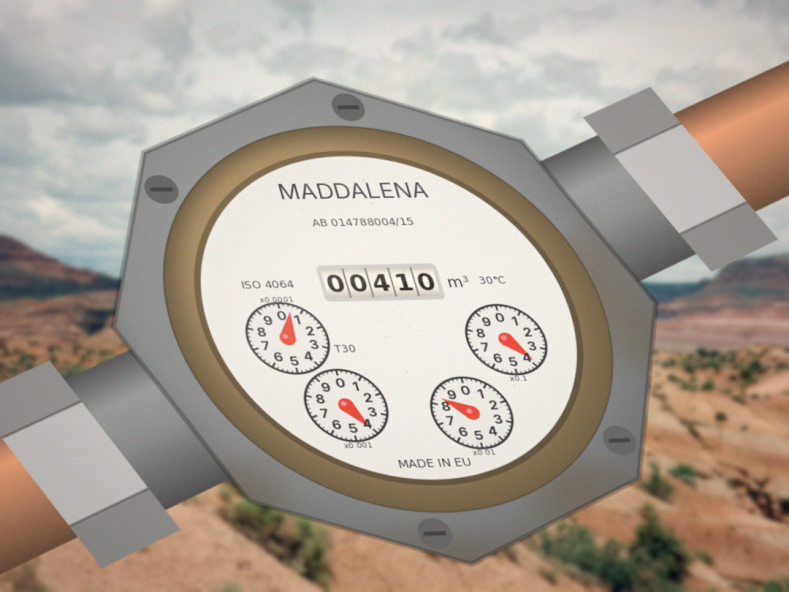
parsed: 410.3840 m³
